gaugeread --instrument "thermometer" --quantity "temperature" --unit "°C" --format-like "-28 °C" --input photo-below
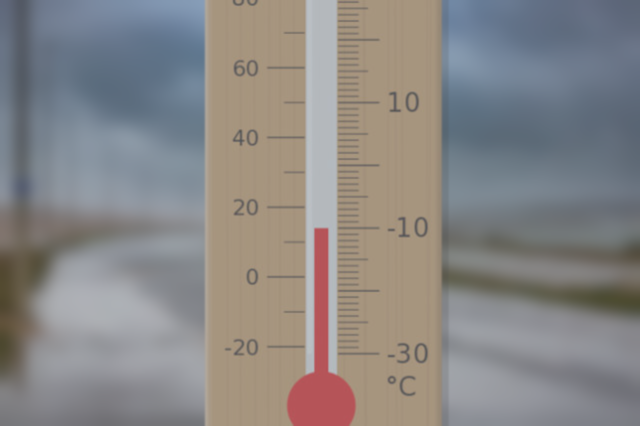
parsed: -10 °C
